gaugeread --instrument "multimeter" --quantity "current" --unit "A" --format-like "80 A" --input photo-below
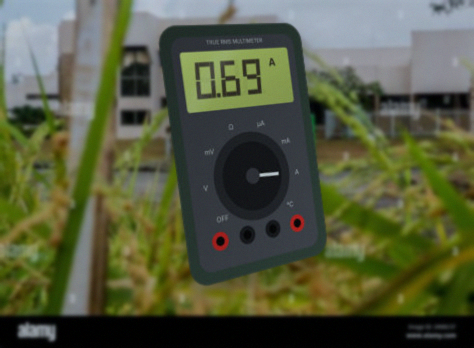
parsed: 0.69 A
